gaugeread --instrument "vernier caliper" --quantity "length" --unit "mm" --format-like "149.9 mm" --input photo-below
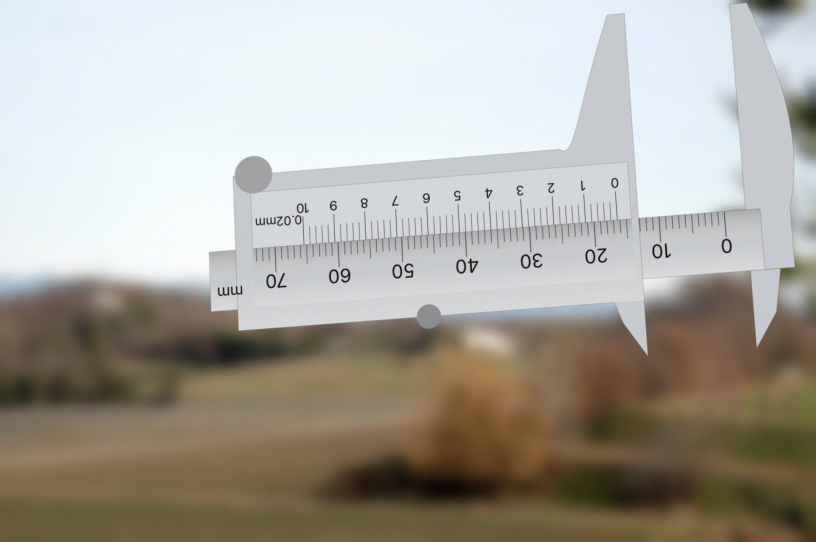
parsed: 16.4 mm
